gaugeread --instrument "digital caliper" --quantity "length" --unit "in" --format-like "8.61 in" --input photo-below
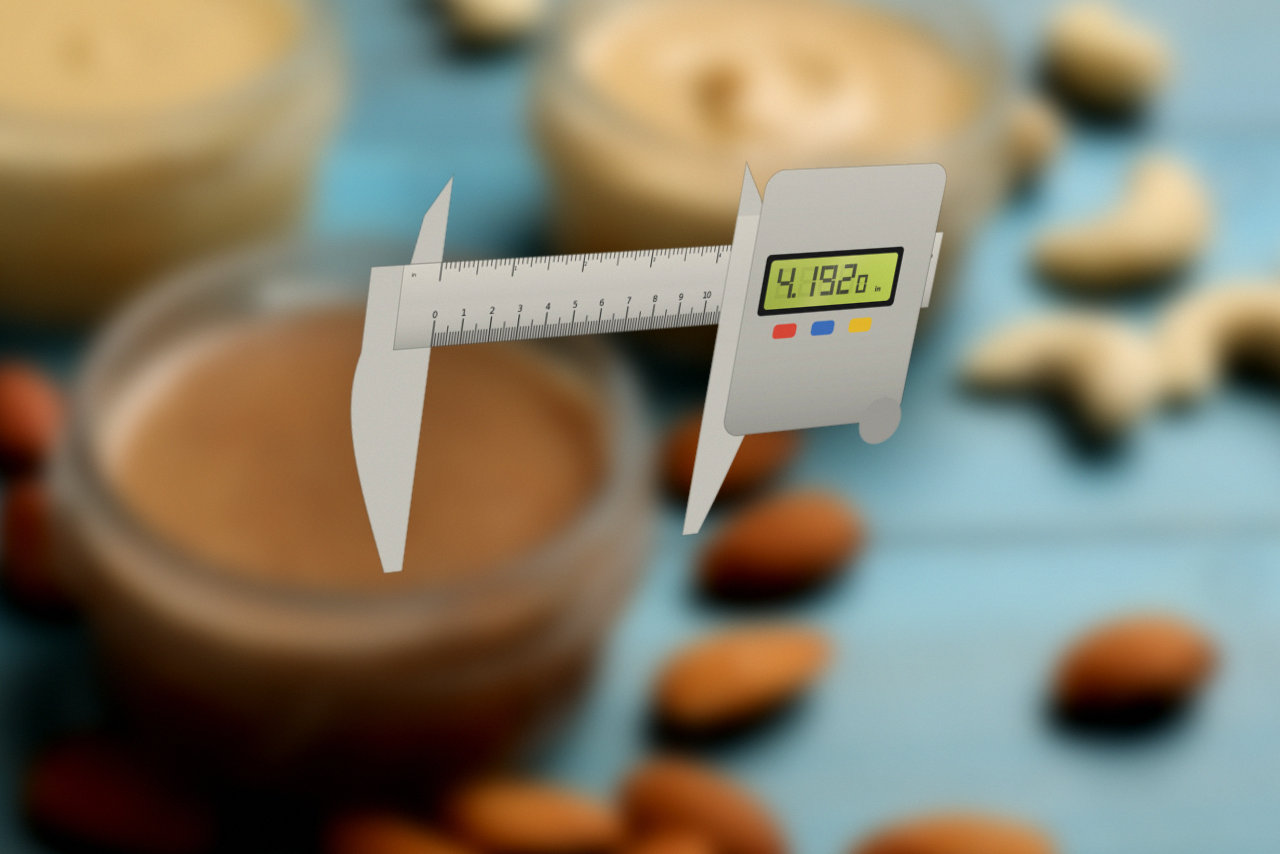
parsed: 4.1920 in
